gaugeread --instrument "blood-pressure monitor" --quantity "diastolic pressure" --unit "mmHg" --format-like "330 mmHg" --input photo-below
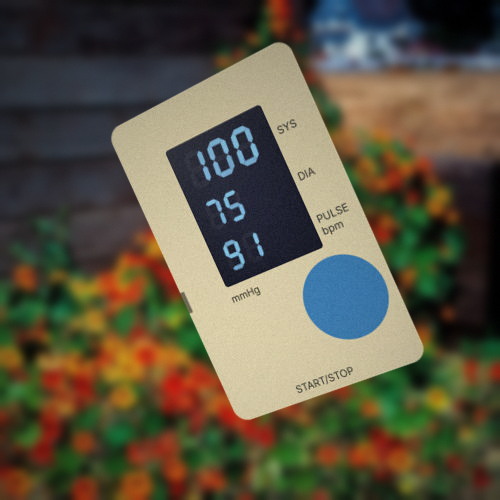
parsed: 75 mmHg
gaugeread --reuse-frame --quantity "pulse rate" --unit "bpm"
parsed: 91 bpm
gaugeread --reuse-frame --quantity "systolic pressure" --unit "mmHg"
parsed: 100 mmHg
